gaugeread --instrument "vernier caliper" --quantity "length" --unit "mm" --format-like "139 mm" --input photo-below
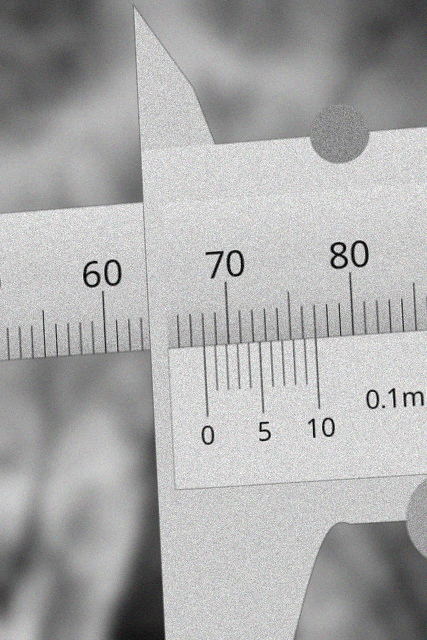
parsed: 68.0 mm
